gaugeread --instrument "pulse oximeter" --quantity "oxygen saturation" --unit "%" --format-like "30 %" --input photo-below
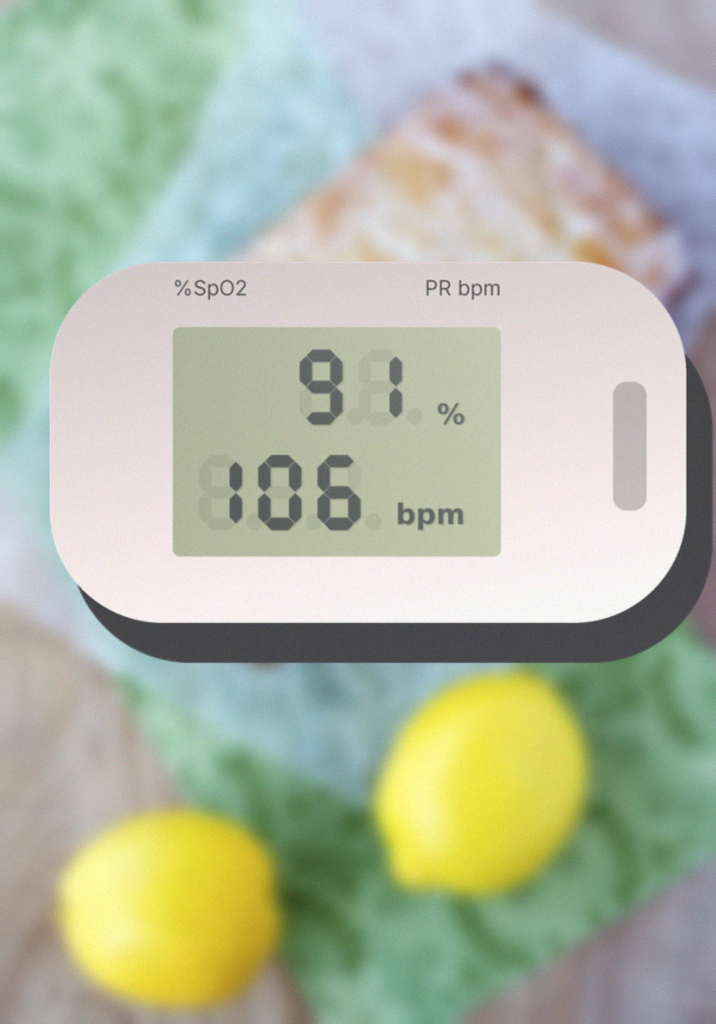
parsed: 91 %
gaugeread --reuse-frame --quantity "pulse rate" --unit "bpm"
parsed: 106 bpm
